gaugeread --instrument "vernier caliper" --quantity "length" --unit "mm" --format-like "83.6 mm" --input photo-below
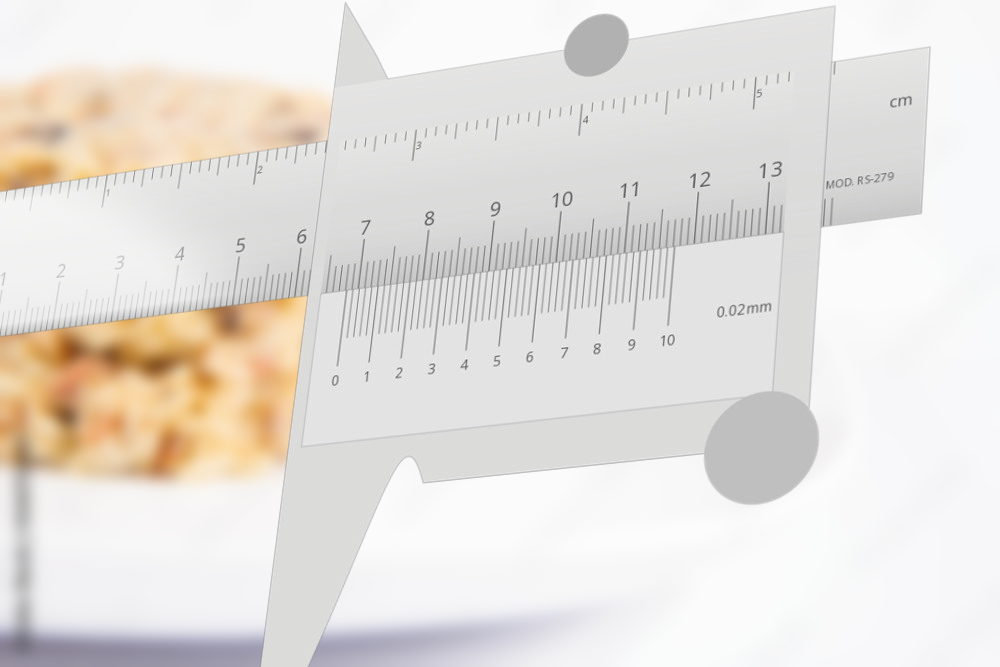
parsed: 68.2 mm
